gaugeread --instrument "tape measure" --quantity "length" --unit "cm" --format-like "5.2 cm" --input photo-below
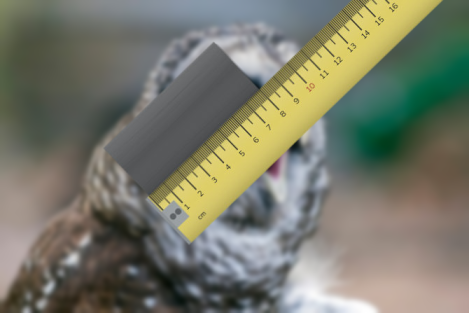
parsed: 8 cm
